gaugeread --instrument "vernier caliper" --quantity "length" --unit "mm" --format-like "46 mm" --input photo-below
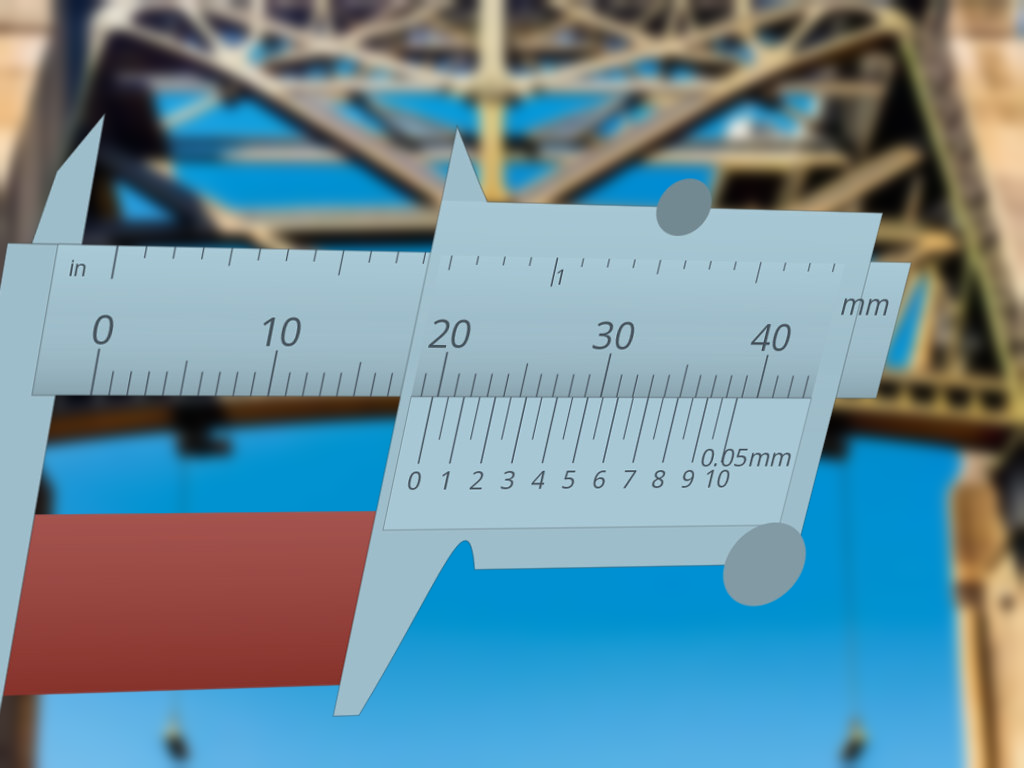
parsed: 19.7 mm
